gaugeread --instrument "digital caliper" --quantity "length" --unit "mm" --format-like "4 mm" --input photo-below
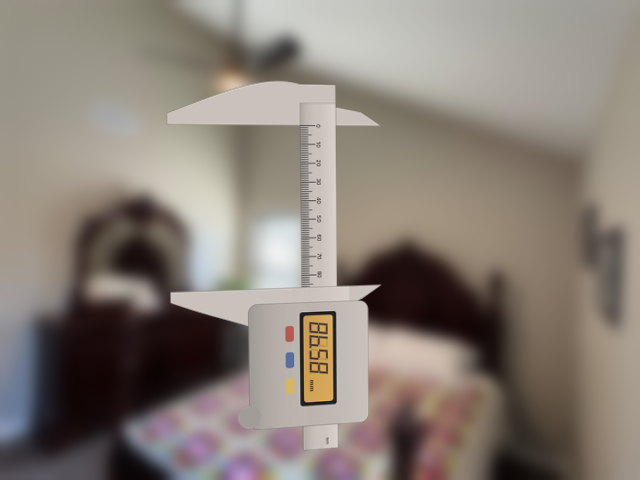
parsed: 86.58 mm
